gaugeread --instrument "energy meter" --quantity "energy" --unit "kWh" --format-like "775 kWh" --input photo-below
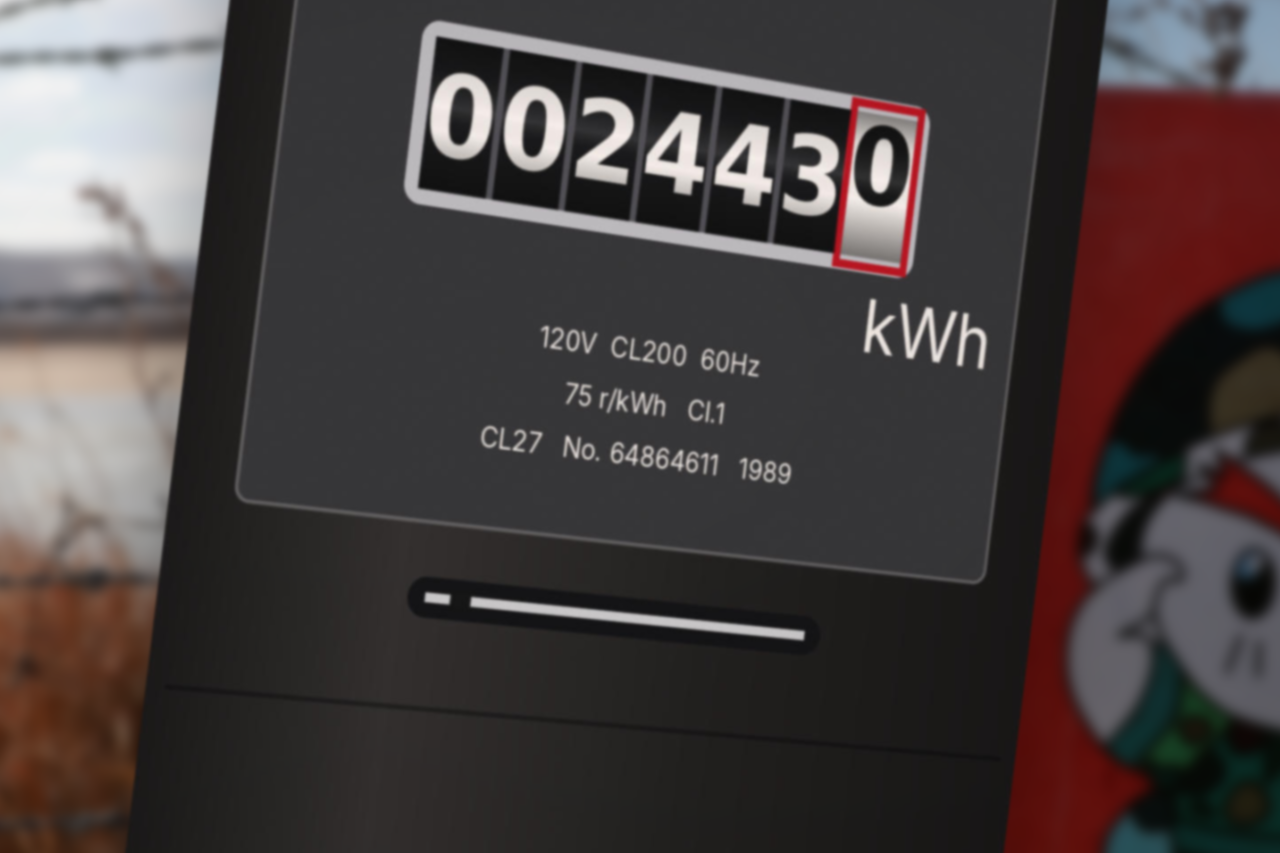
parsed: 2443.0 kWh
